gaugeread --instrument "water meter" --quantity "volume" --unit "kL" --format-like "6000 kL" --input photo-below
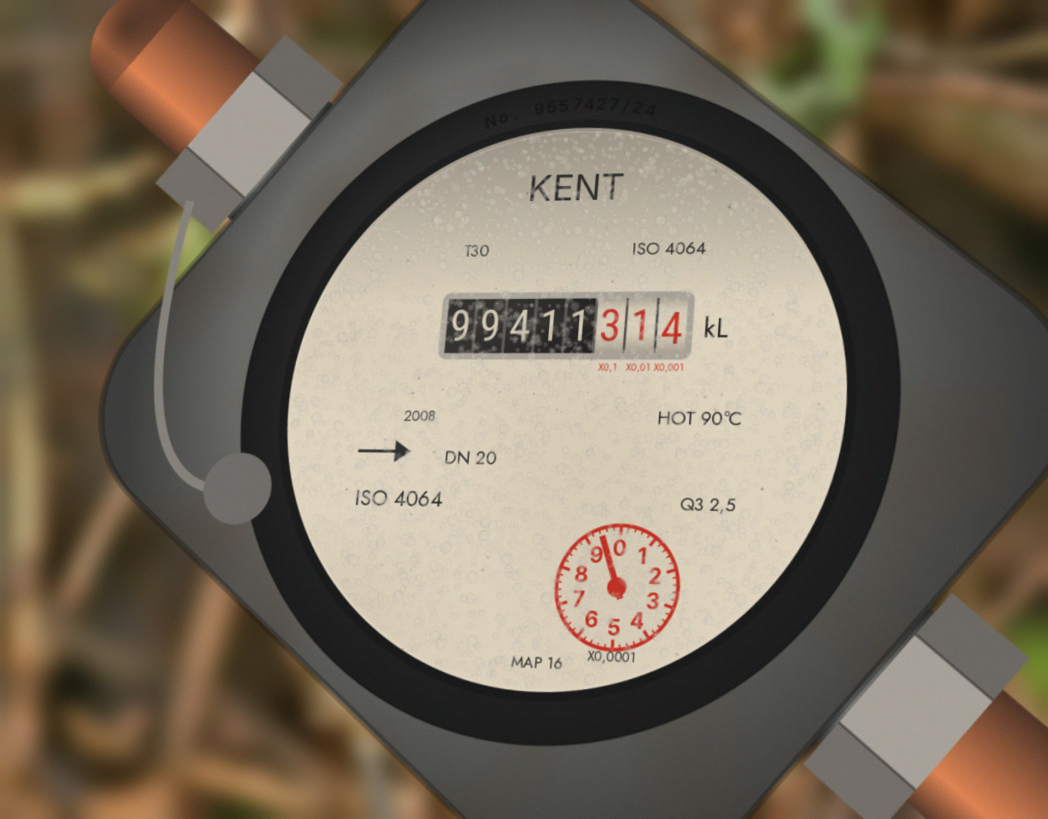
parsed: 99411.3139 kL
